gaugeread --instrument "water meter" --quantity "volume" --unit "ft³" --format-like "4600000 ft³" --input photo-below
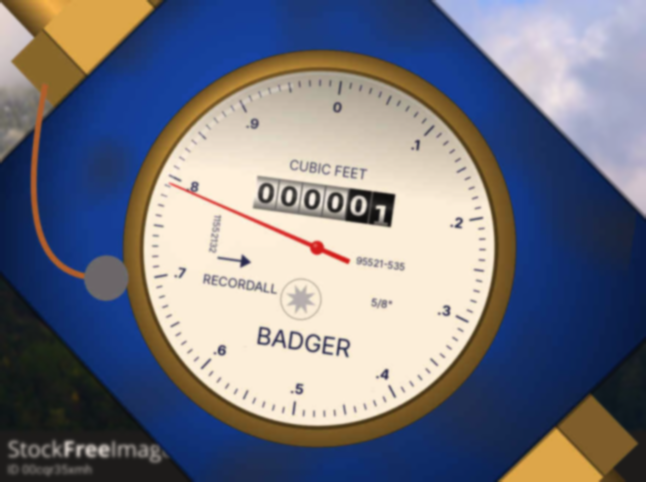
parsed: 0.79 ft³
